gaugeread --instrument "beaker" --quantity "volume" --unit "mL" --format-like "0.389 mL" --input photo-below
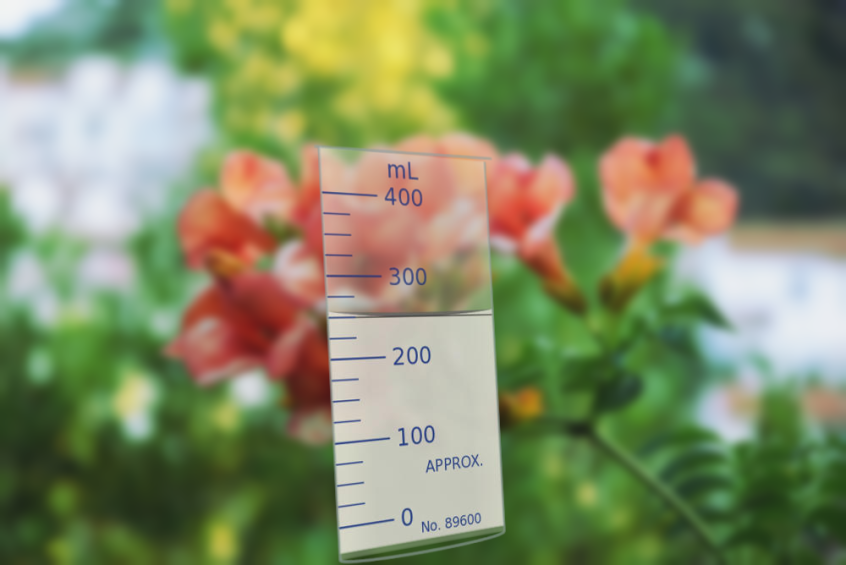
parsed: 250 mL
